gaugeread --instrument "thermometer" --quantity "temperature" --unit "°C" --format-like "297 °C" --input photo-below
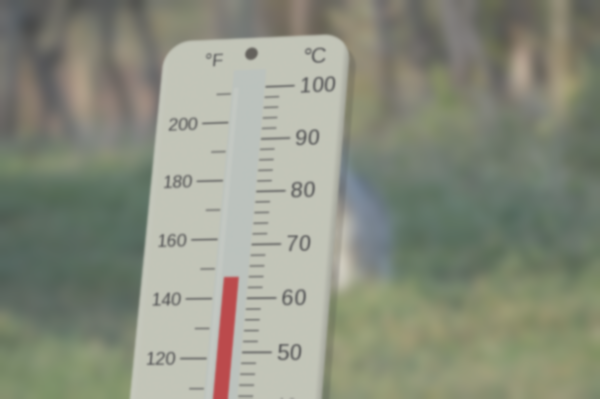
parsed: 64 °C
